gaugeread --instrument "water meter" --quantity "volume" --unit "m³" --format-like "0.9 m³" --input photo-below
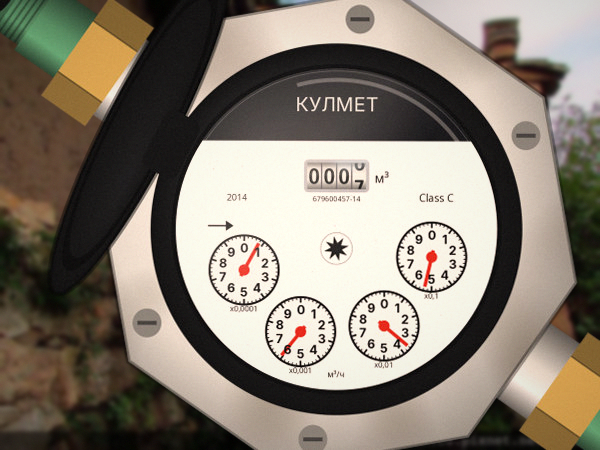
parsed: 6.5360 m³
